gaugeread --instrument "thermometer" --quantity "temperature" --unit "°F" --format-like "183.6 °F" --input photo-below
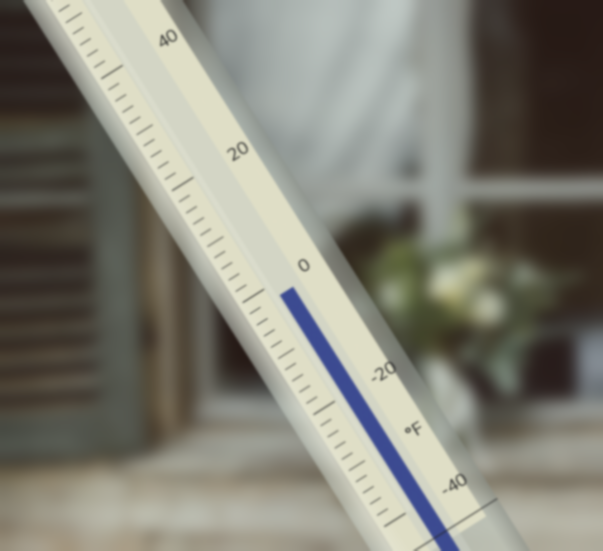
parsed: -2 °F
